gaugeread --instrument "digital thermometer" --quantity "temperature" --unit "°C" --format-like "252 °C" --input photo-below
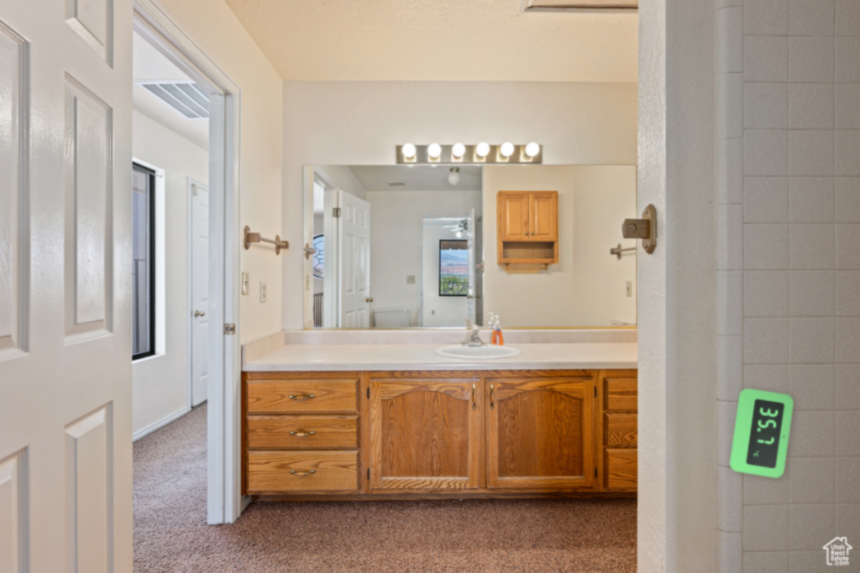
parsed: 35.7 °C
